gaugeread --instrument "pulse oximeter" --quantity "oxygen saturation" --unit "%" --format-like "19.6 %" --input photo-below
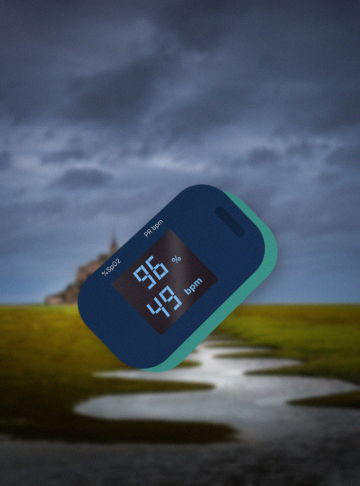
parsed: 96 %
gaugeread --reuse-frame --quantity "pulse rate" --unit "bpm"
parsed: 49 bpm
